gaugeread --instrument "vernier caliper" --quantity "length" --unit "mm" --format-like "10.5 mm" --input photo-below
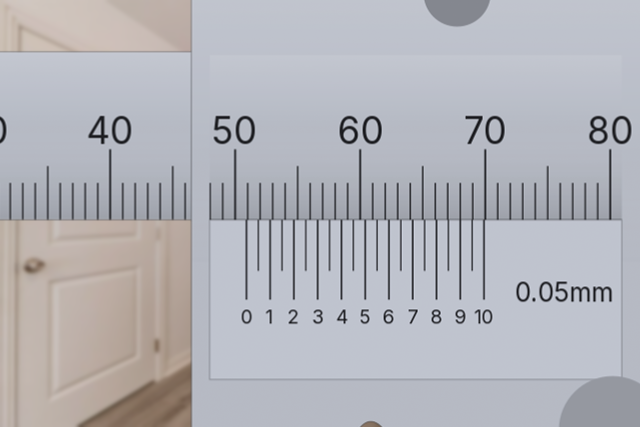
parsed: 50.9 mm
